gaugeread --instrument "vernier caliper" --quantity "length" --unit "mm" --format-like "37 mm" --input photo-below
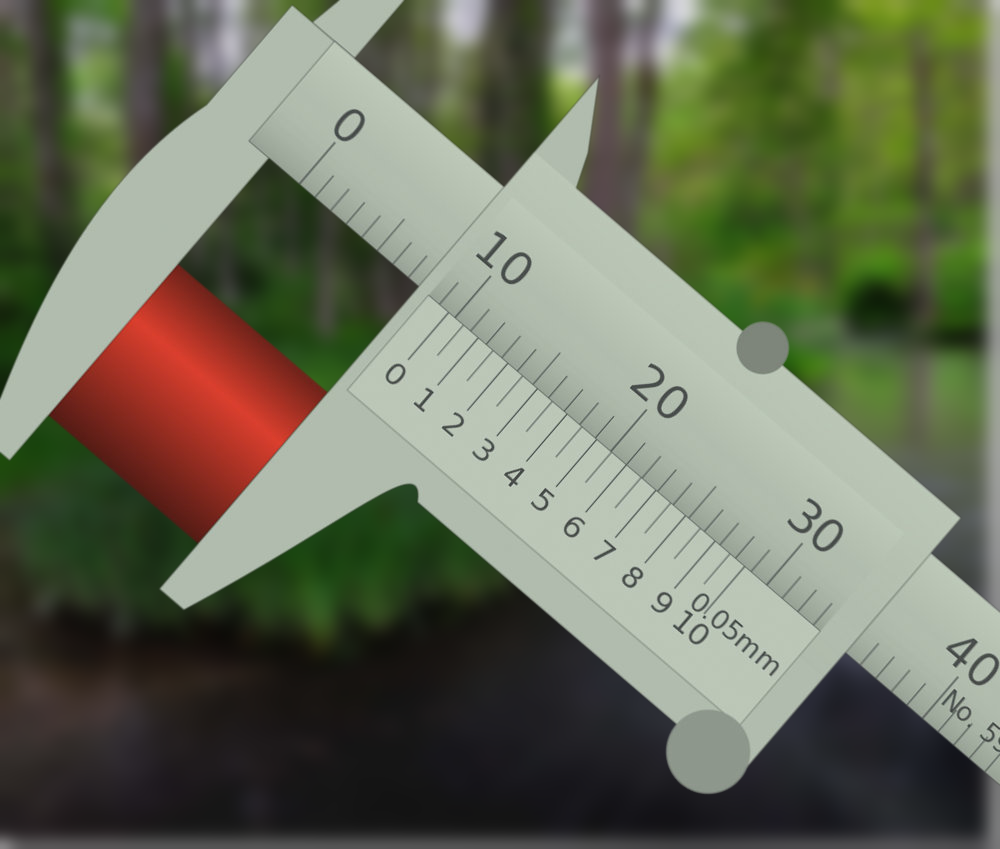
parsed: 9.6 mm
